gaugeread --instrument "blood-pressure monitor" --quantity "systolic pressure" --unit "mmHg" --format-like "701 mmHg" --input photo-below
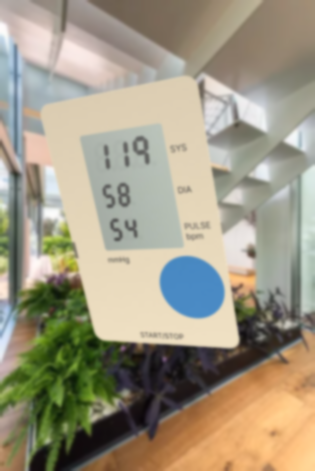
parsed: 119 mmHg
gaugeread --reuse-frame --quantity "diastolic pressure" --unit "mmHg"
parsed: 58 mmHg
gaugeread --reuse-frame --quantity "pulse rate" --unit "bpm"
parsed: 54 bpm
